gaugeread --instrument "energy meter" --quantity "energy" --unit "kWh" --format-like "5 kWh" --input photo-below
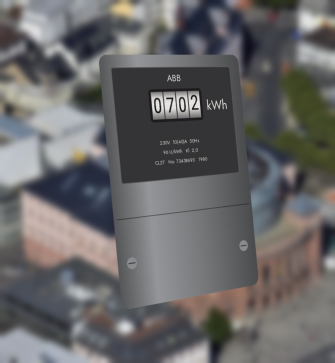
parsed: 702 kWh
